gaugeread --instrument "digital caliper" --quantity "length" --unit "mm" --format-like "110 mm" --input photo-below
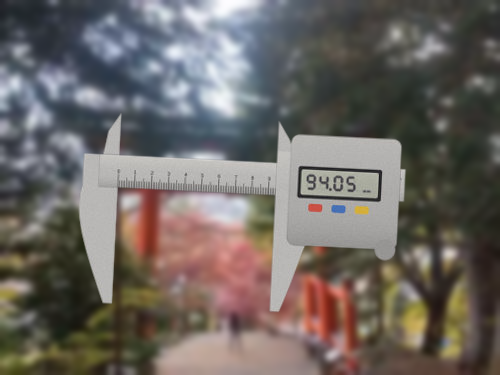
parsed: 94.05 mm
